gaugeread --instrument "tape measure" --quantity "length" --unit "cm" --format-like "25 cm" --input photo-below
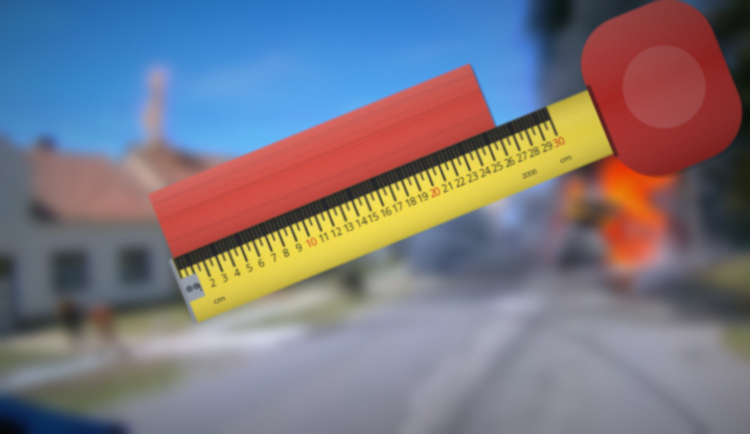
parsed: 26 cm
